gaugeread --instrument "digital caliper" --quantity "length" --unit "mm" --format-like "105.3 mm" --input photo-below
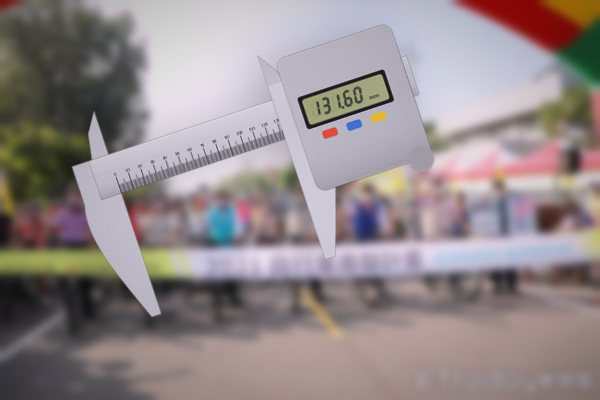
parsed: 131.60 mm
